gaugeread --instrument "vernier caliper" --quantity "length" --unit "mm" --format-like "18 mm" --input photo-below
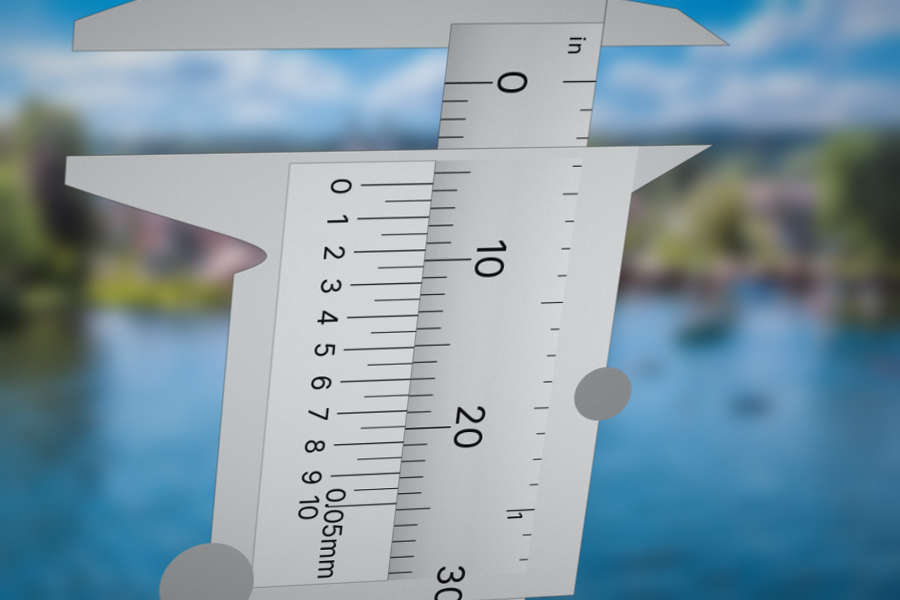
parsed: 5.6 mm
